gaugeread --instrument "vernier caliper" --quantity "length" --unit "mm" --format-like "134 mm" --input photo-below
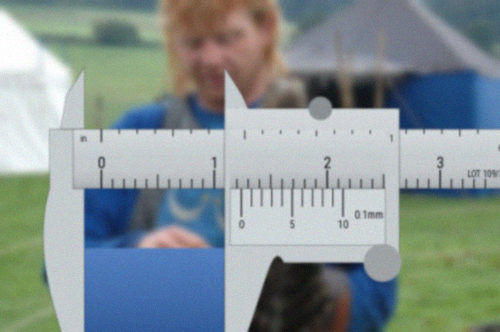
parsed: 12.4 mm
